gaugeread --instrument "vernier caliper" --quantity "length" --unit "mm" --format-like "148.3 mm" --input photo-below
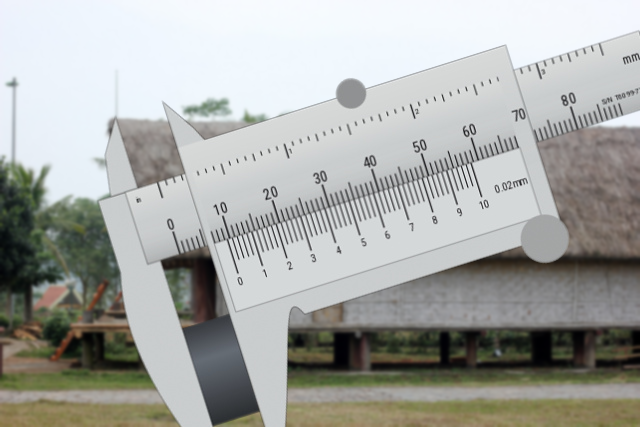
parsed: 9.5 mm
